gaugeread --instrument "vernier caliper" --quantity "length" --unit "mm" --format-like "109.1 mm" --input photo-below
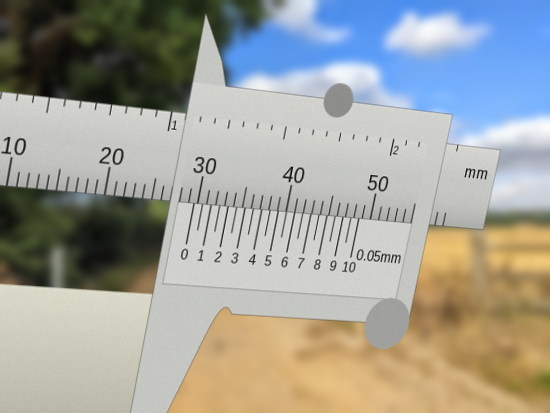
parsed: 29.6 mm
